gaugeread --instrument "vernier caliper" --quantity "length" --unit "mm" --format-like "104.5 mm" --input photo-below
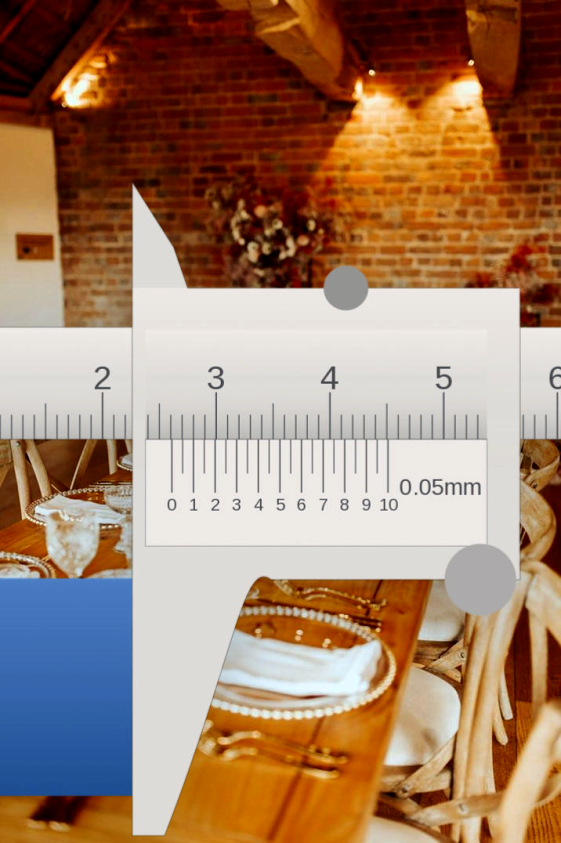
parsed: 26.1 mm
